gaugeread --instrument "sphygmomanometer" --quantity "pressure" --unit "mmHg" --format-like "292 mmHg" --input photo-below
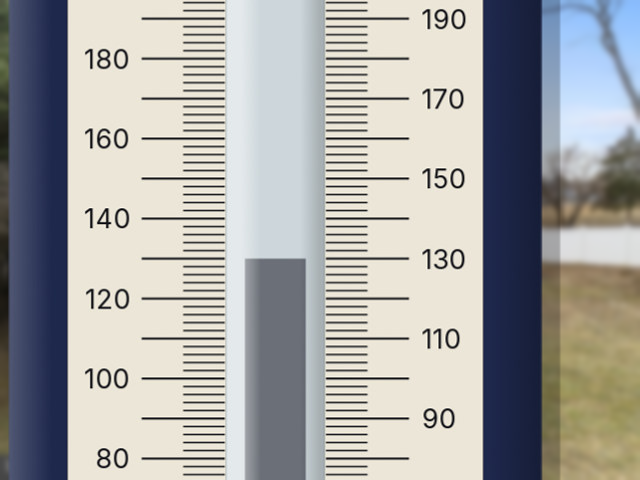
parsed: 130 mmHg
